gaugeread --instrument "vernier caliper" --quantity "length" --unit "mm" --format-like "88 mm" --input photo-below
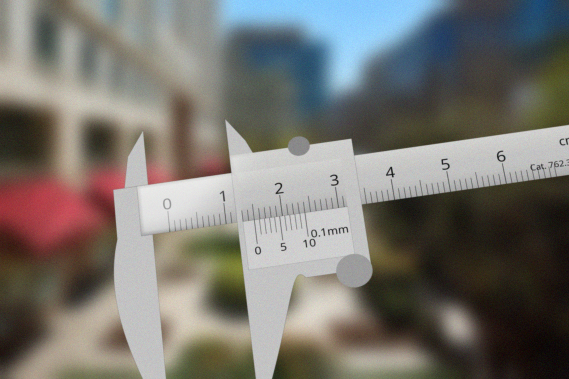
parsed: 15.0 mm
